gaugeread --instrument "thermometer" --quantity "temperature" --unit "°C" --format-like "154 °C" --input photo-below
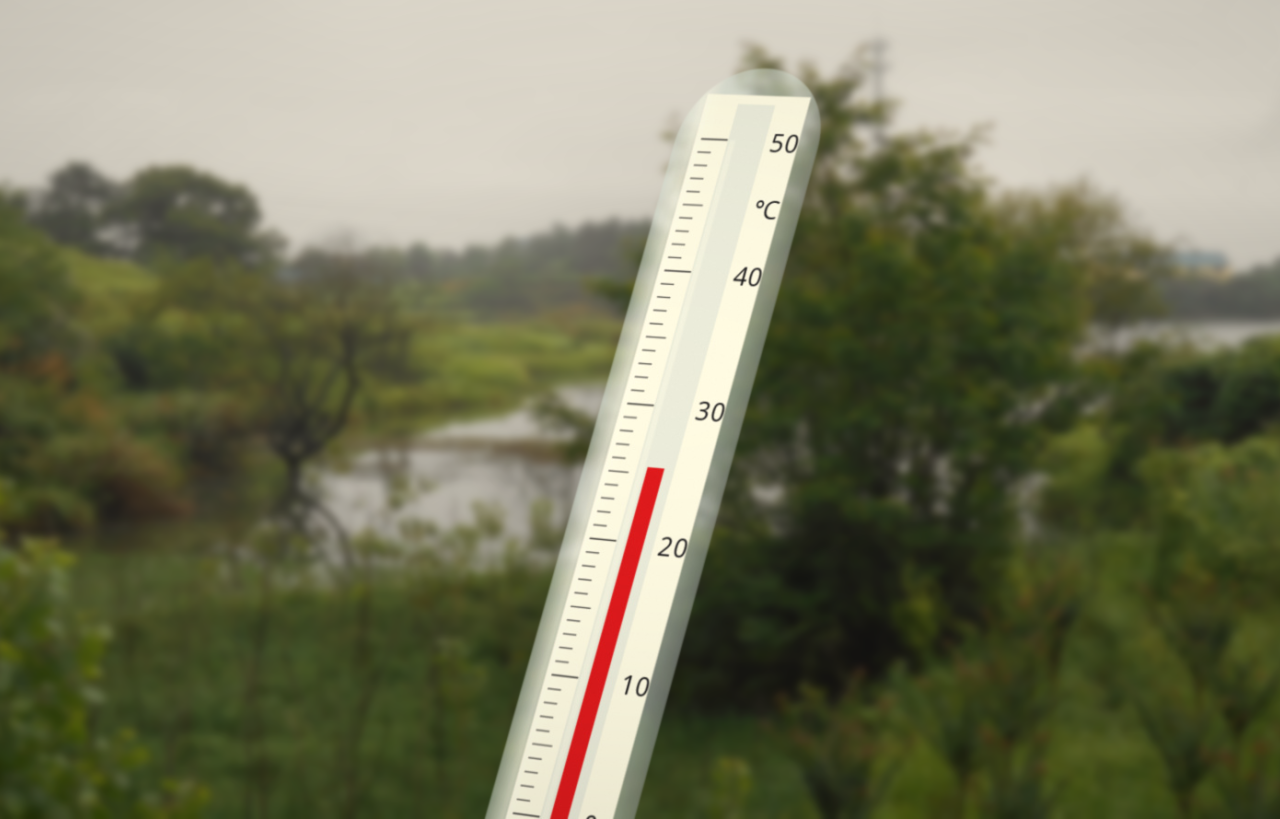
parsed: 25.5 °C
